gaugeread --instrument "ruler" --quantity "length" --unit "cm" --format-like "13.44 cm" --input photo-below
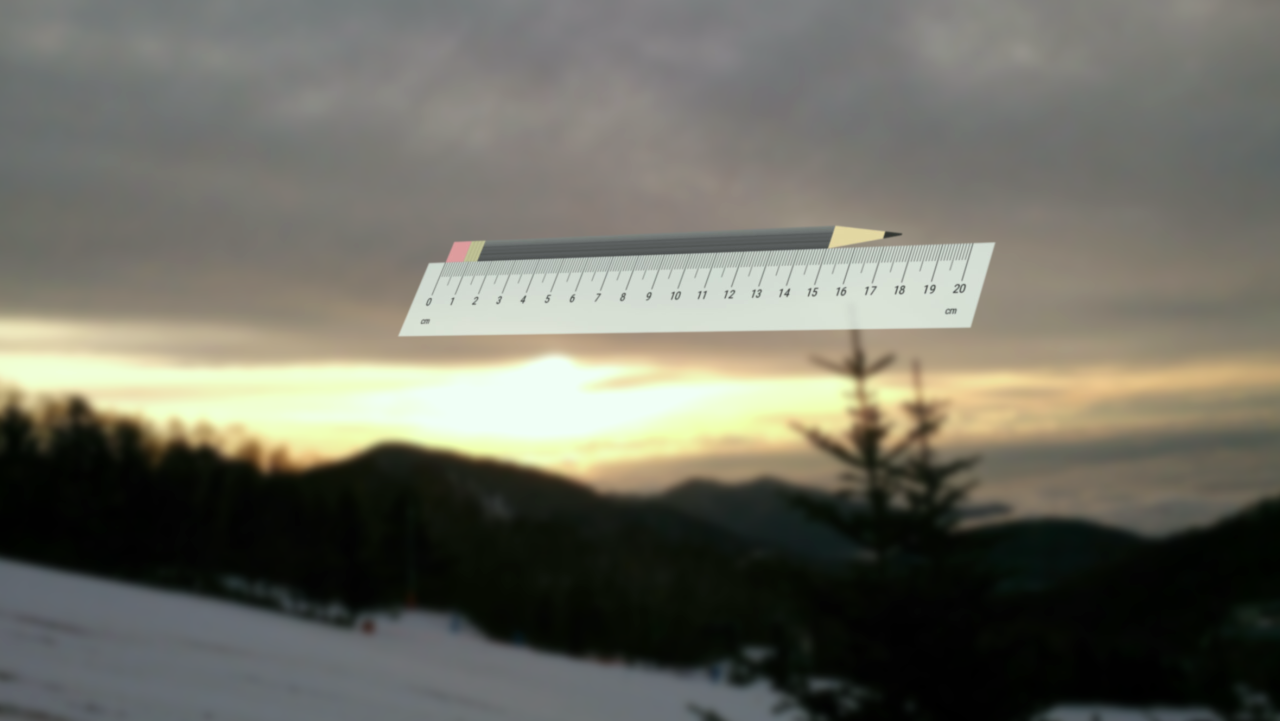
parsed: 17.5 cm
